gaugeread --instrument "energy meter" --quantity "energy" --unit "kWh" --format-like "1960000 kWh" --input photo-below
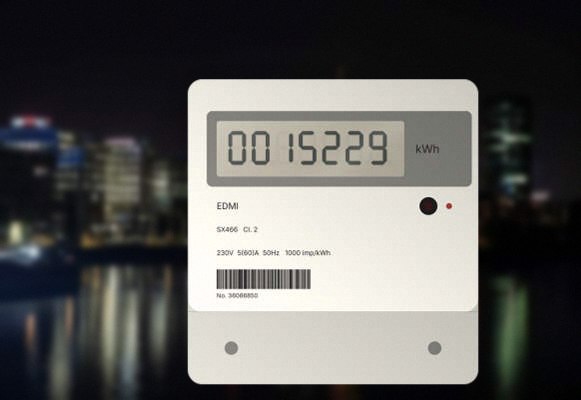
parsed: 15229 kWh
